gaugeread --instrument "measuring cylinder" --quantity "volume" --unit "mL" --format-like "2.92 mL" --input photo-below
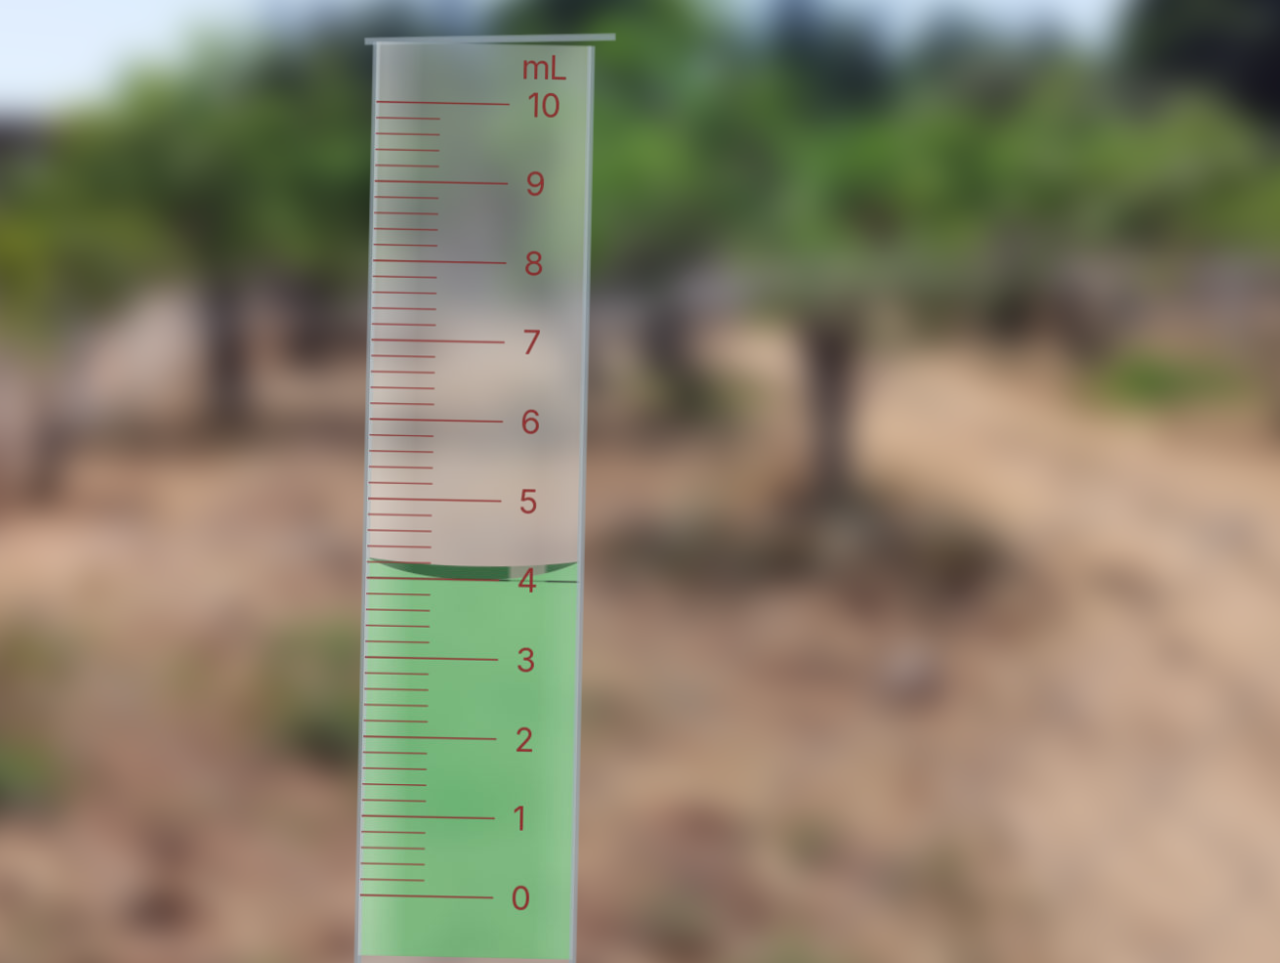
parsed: 4 mL
